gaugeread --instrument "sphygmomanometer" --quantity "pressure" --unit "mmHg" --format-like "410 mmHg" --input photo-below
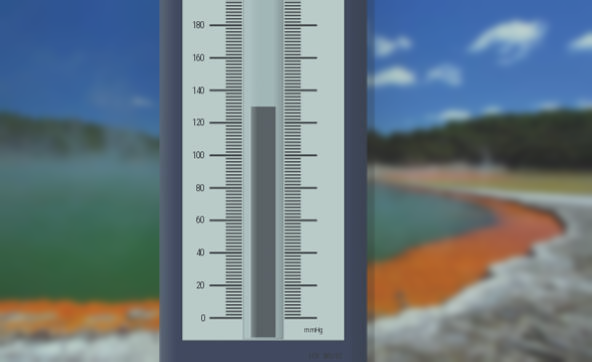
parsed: 130 mmHg
